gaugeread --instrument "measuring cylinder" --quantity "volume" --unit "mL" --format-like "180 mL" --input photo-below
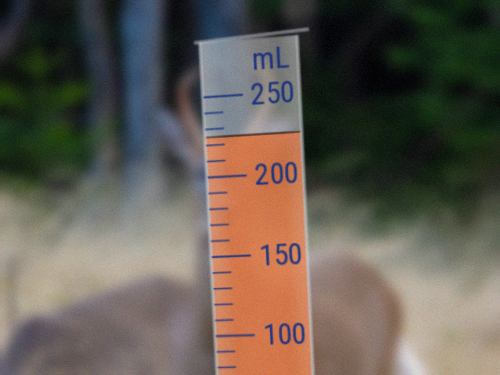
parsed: 225 mL
